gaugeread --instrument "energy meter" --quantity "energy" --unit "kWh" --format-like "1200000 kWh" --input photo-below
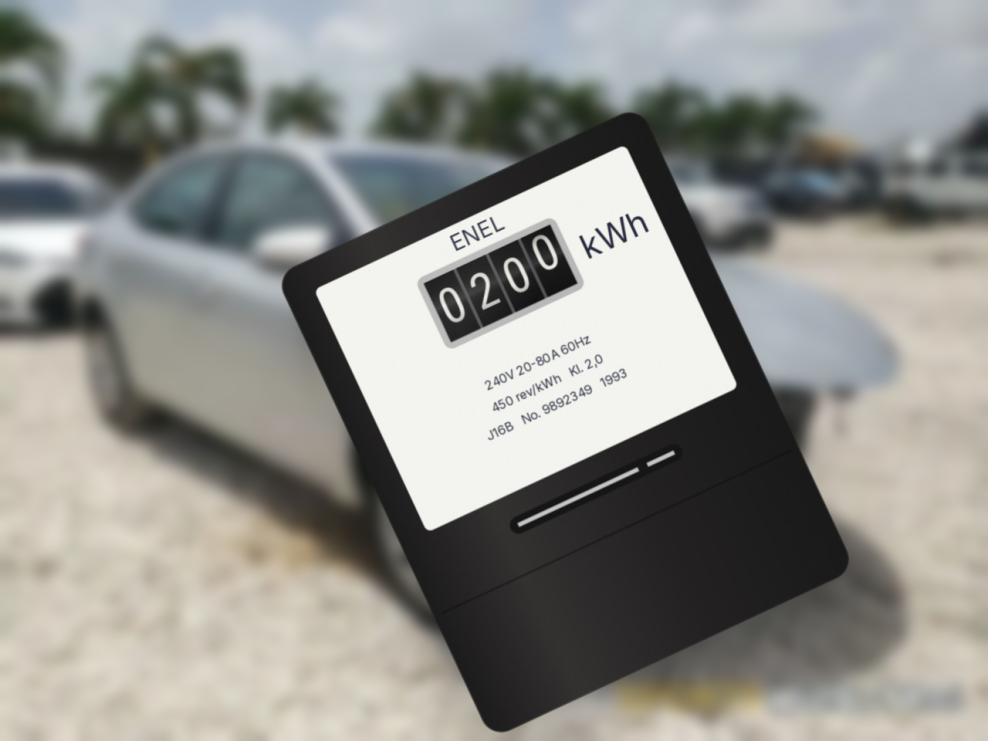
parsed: 200 kWh
